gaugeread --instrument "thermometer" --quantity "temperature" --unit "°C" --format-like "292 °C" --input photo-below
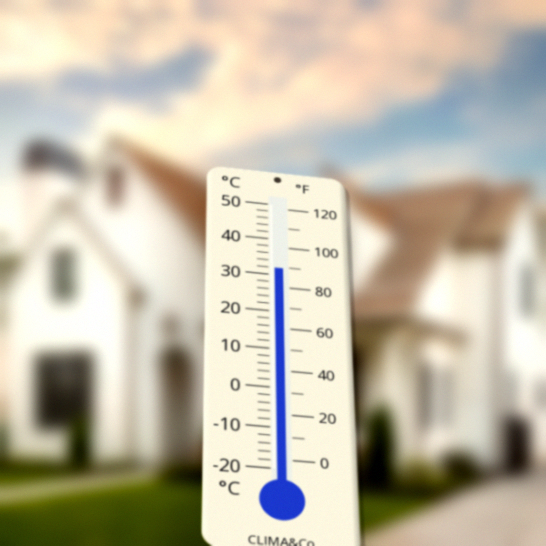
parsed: 32 °C
